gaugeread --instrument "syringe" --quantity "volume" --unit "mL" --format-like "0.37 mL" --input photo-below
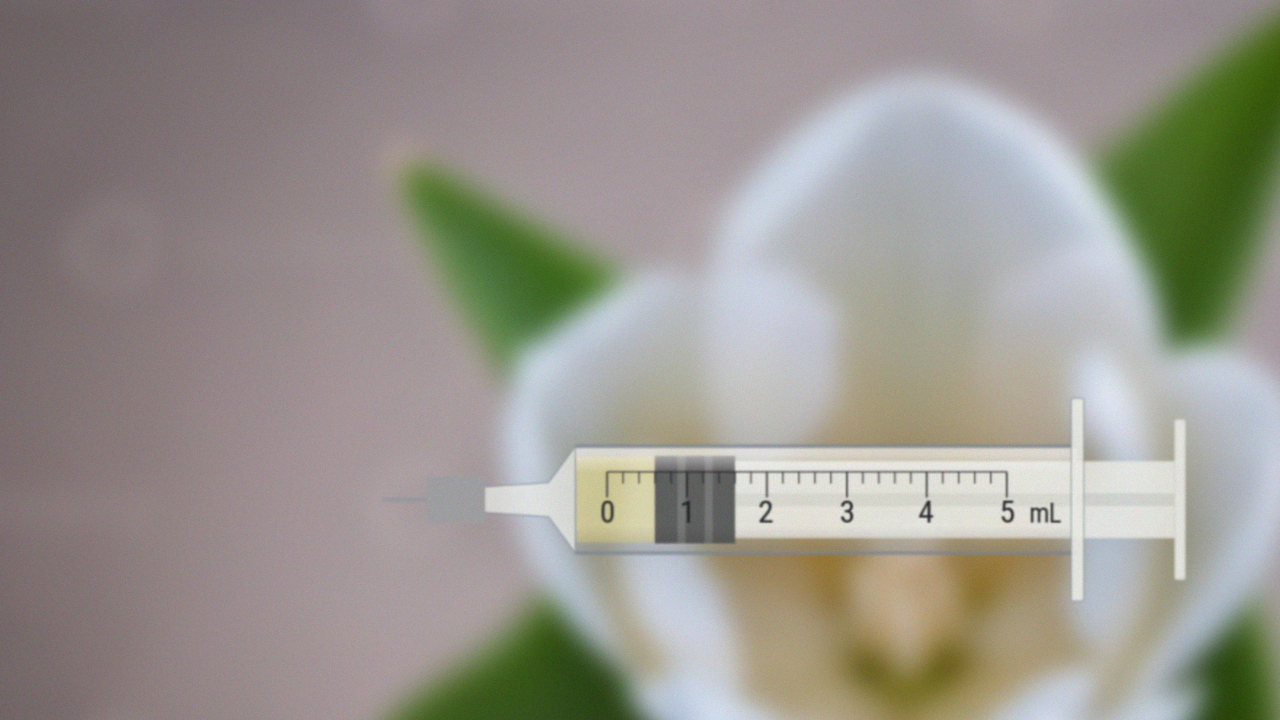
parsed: 0.6 mL
